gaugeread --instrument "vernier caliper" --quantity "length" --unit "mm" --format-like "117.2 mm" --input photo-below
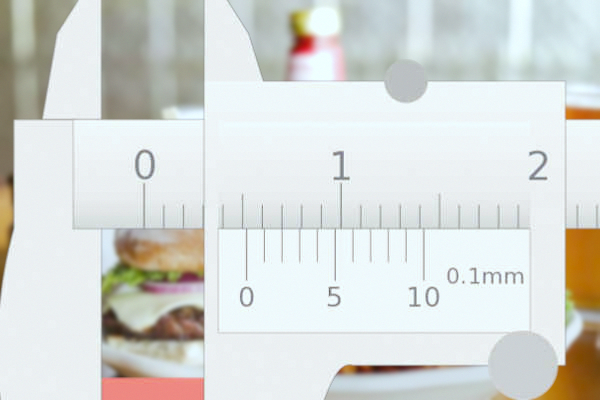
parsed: 5.2 mm
